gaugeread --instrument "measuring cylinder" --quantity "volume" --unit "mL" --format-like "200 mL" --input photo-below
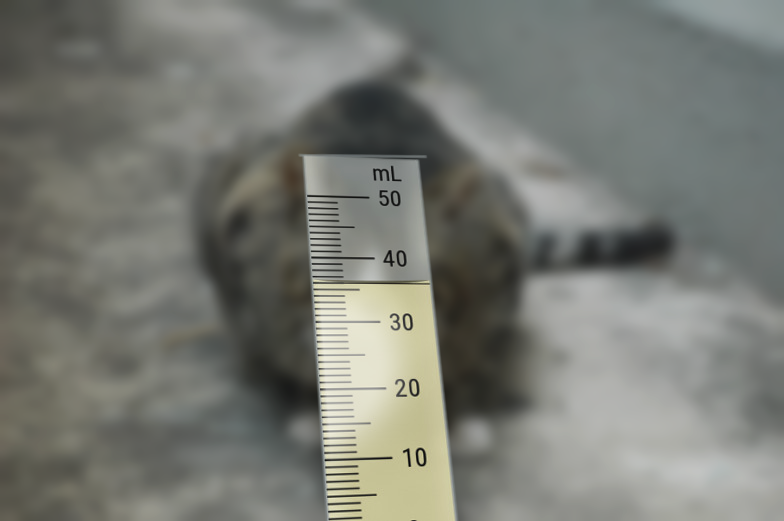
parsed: 36 mL
